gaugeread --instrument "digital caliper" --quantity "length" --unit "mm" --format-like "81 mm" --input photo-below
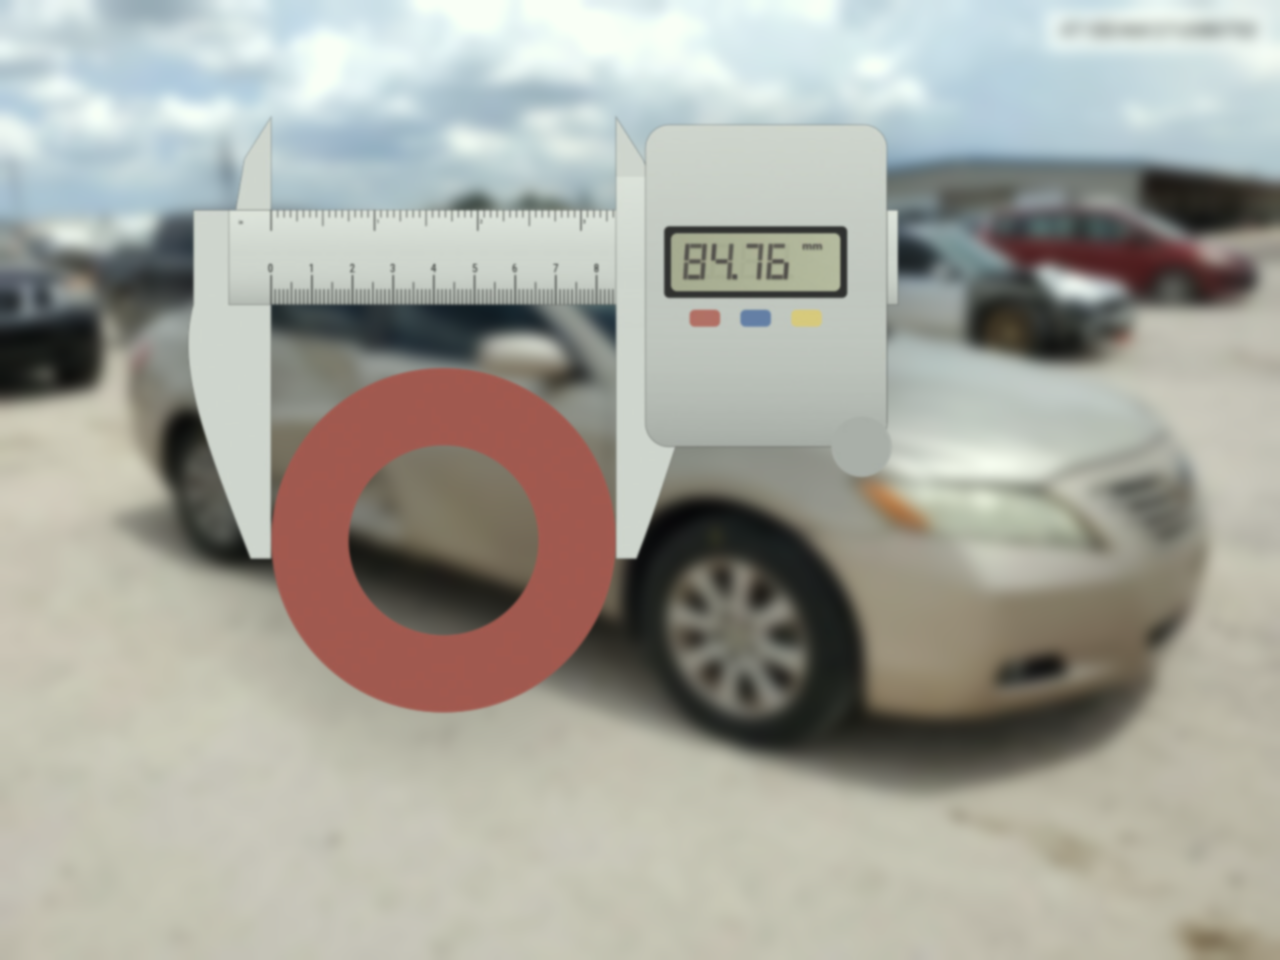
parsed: 84.76 mm
